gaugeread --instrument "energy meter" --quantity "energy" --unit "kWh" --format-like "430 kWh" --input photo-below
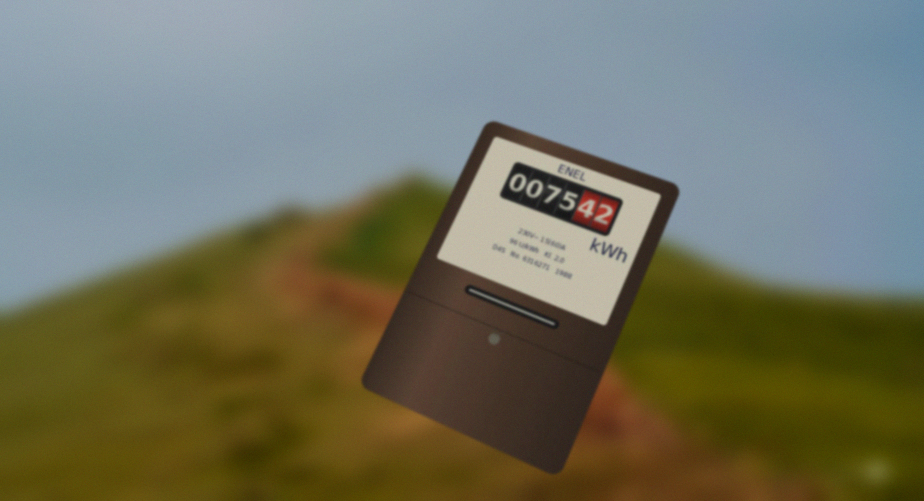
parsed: 75.42 kWh
